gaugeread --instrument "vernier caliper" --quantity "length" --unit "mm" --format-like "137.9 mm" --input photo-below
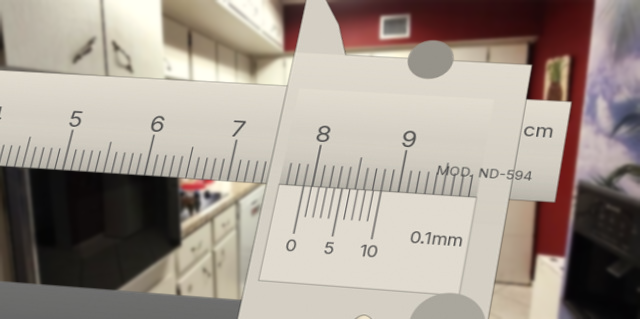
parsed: 79.0 mm
